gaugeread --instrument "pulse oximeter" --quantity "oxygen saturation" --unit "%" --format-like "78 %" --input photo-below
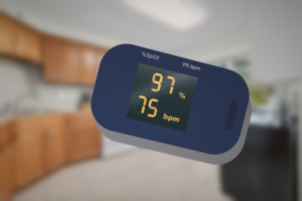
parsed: 97 %
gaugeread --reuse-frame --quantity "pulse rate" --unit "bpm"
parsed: 75 bpm
